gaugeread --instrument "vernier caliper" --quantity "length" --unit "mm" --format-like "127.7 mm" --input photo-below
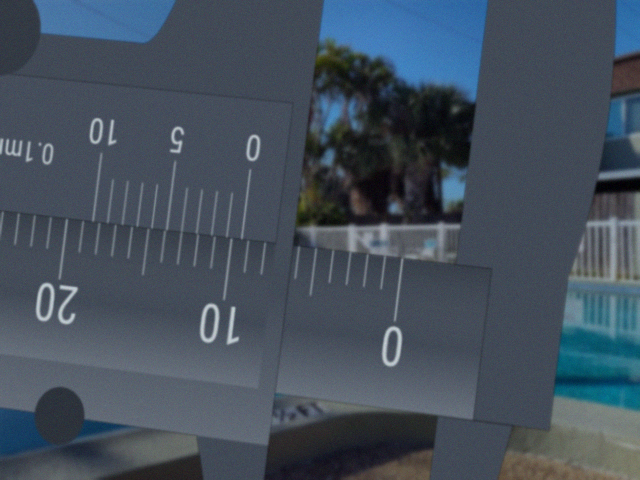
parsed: 9.4 mm
